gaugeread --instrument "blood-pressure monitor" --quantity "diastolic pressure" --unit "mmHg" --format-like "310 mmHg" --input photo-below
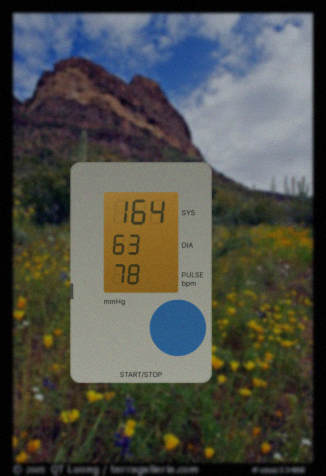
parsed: 63 mmHg
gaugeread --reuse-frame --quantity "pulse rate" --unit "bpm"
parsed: 78 bpm
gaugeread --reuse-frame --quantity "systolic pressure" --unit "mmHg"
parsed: 164 mmHg
